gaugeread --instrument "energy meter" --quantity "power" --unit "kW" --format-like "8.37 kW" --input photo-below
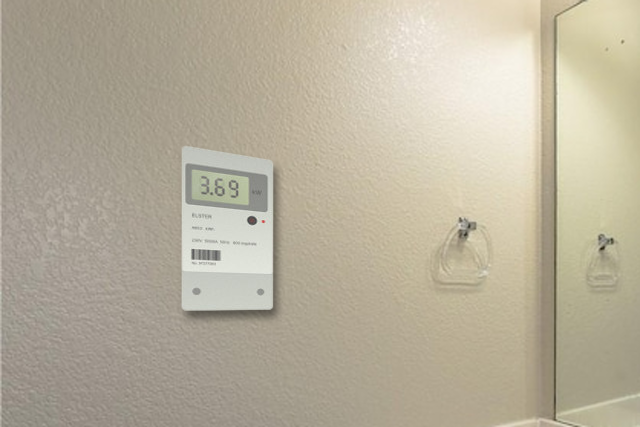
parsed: 3.69 kW
